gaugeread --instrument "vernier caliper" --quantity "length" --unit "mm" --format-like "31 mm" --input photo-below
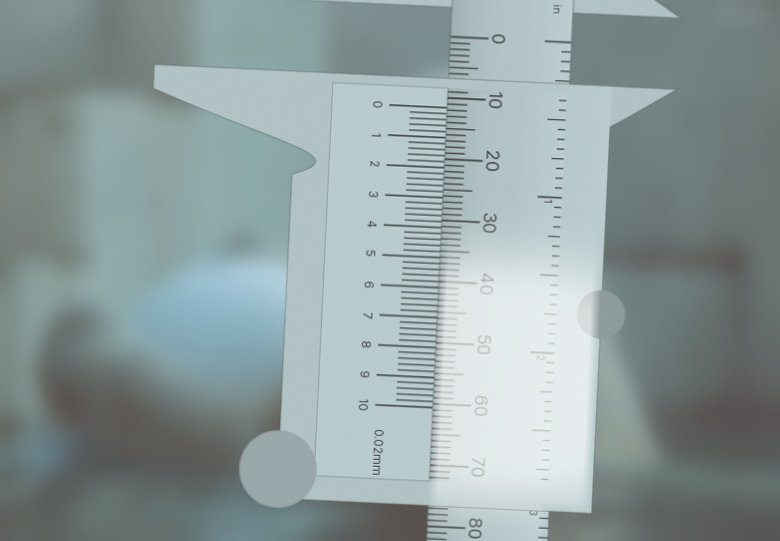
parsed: 11.6 mm
